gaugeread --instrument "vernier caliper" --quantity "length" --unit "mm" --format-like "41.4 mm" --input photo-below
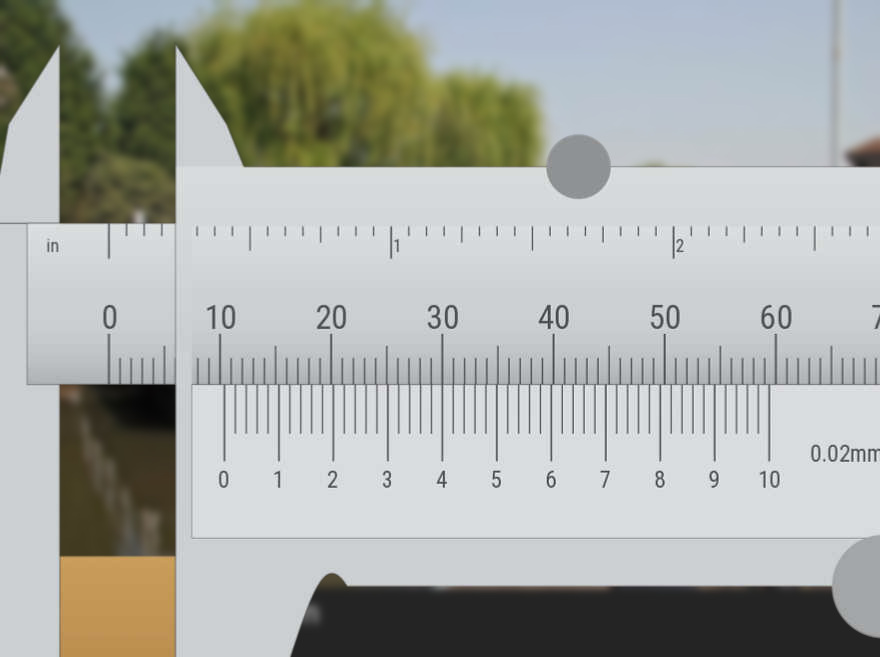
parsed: 10.4 mm
